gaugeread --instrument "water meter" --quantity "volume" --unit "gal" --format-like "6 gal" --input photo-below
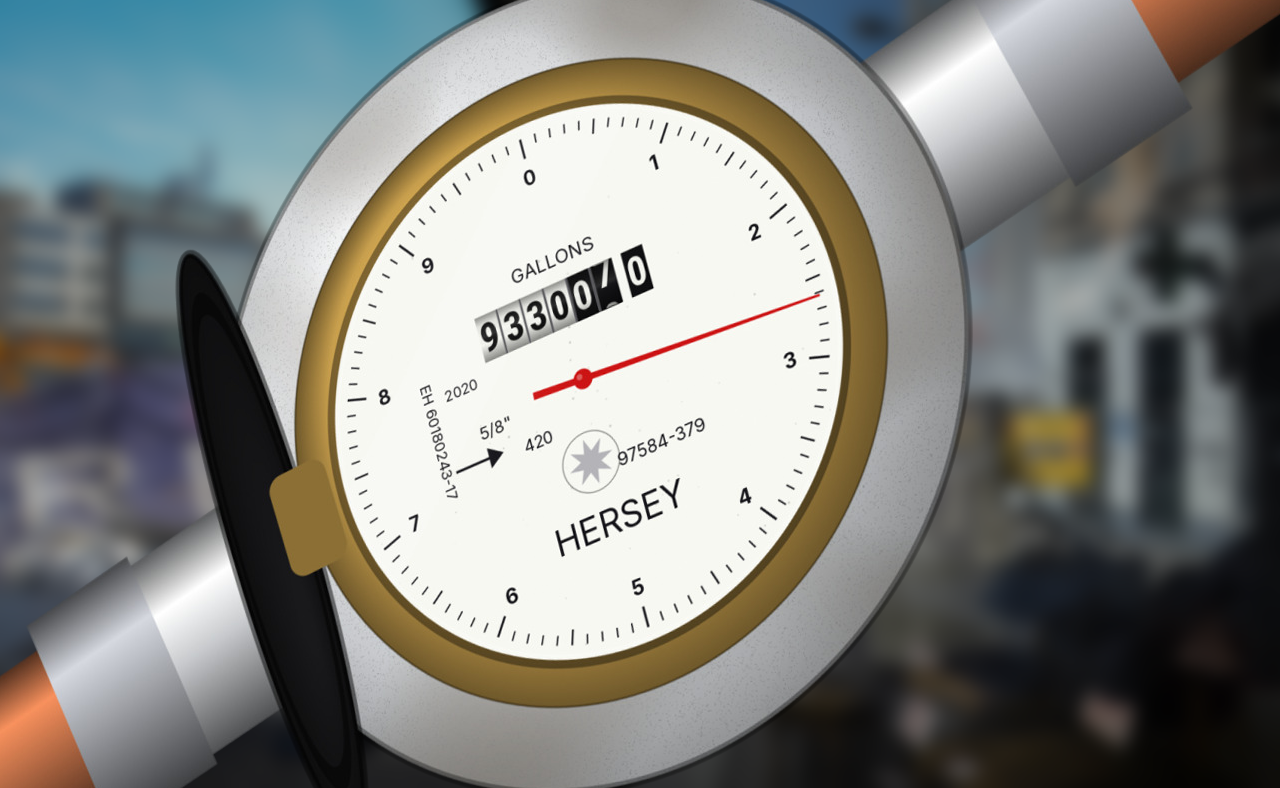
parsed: 9330072.6 gal
